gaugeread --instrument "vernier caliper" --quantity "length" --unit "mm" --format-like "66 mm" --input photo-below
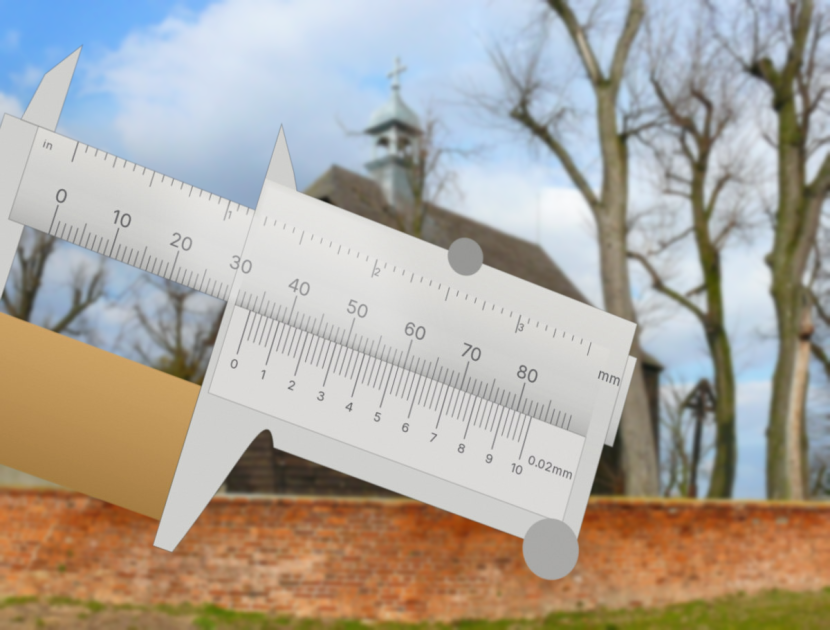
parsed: 33.6 mm
